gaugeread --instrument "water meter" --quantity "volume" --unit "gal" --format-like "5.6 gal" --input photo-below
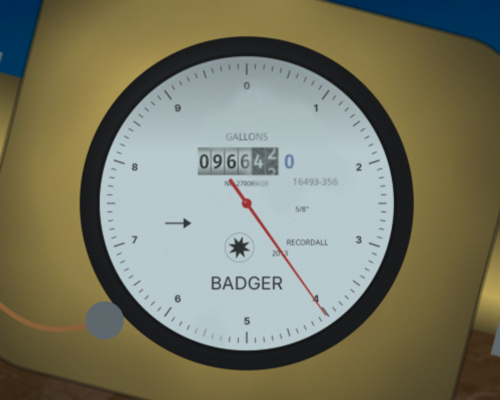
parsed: 966424.0 gal
